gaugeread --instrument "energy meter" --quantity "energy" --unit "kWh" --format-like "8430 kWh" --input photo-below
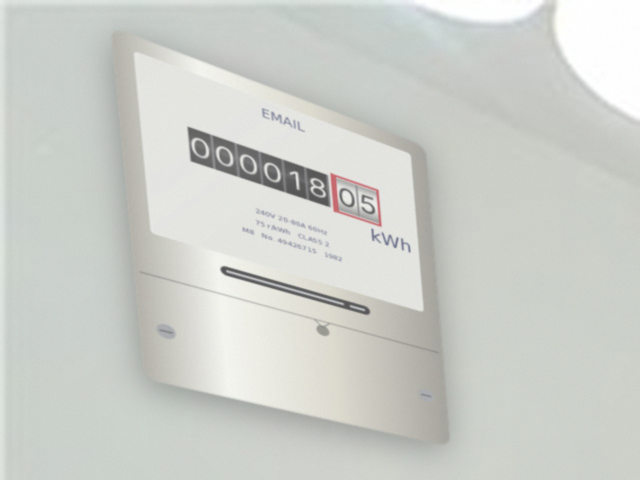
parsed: 18.05 kWh
